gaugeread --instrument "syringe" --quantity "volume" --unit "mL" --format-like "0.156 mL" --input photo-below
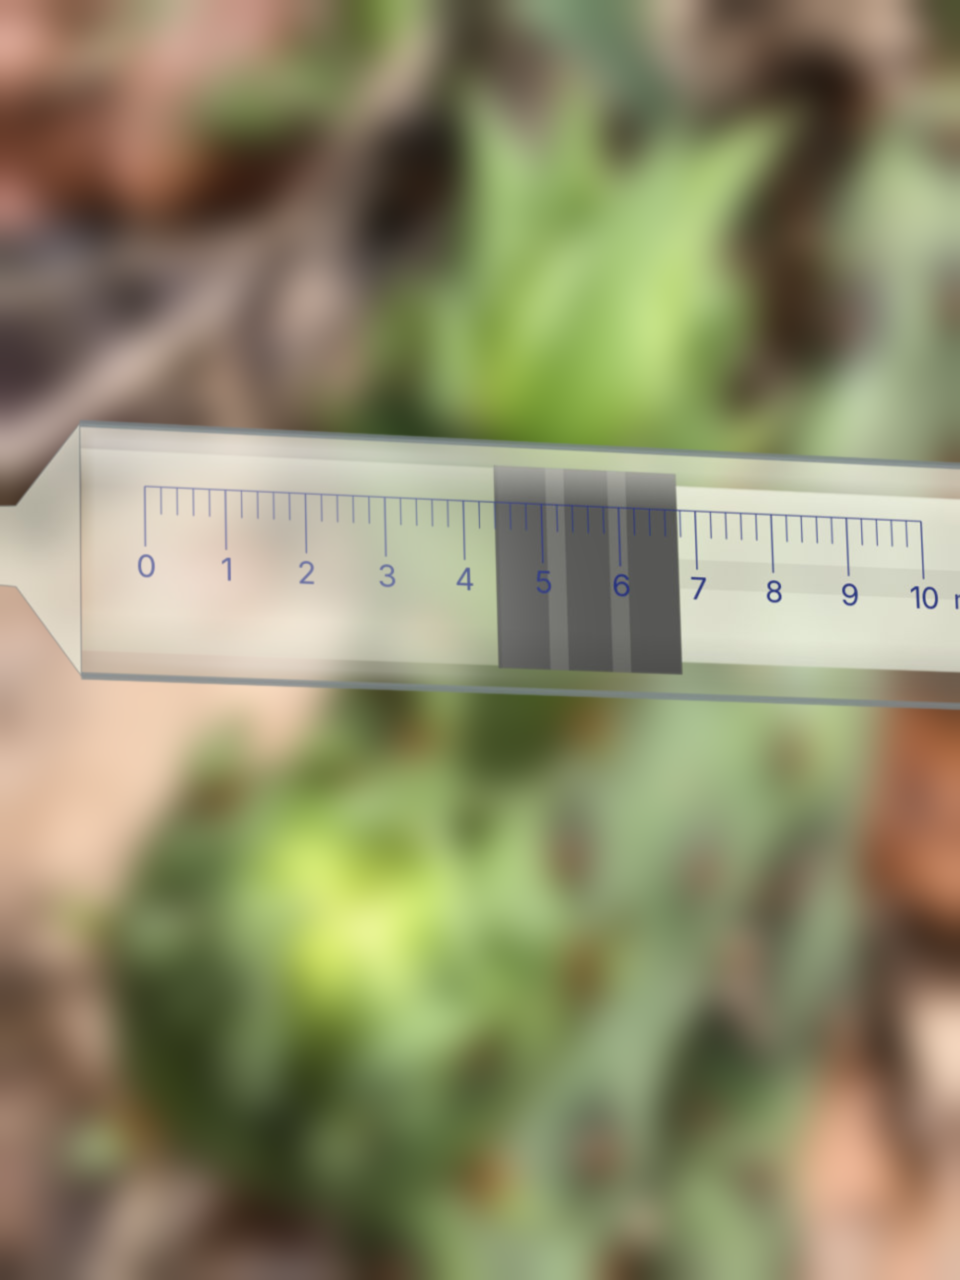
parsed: 4.4 mL
